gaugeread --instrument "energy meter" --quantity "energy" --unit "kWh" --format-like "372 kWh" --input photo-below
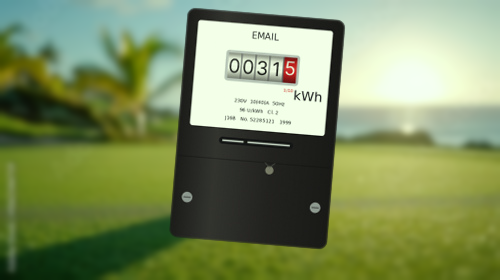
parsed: 31.5 kWh
